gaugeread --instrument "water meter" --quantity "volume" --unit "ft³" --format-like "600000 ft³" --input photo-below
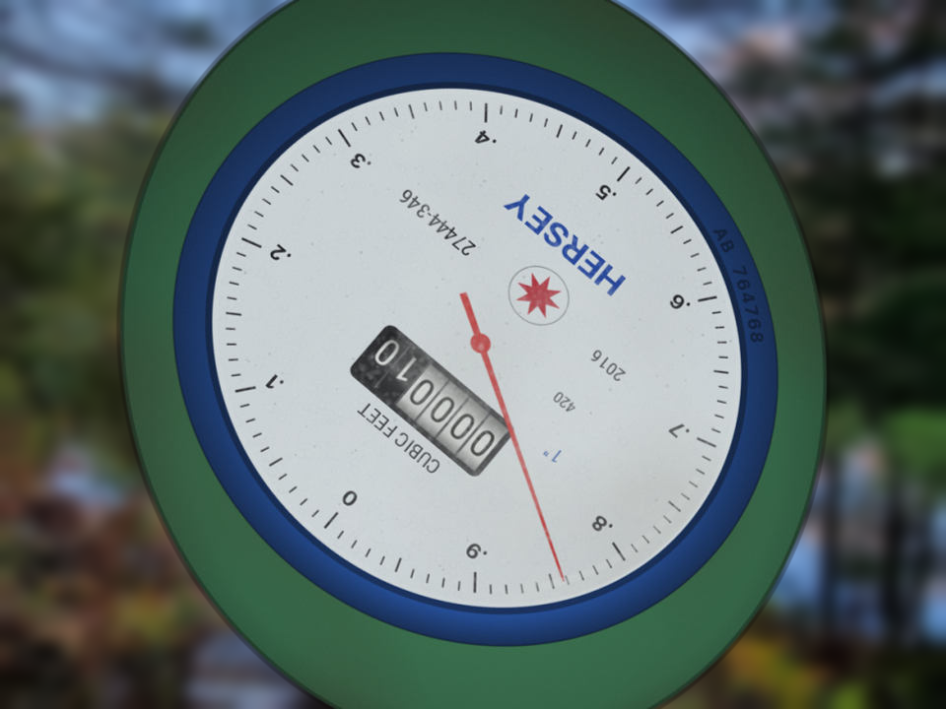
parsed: 9.84 ft³
